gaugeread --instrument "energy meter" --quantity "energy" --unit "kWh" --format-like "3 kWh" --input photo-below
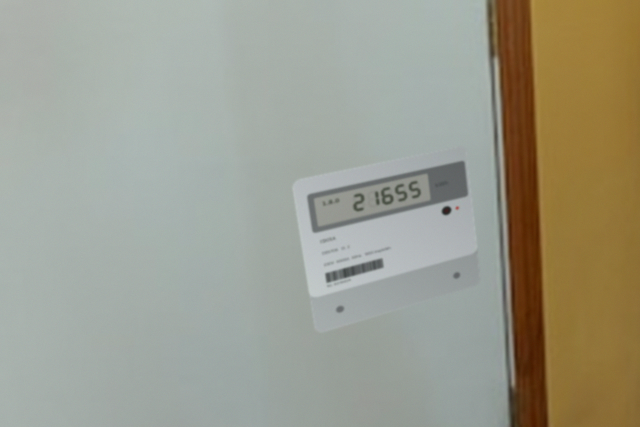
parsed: 21655 kWh
